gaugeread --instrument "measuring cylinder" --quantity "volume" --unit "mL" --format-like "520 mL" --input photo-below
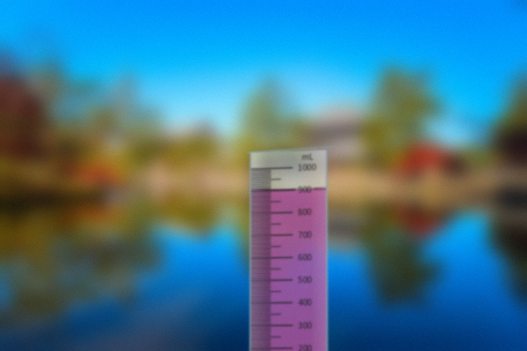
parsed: 900 mL
